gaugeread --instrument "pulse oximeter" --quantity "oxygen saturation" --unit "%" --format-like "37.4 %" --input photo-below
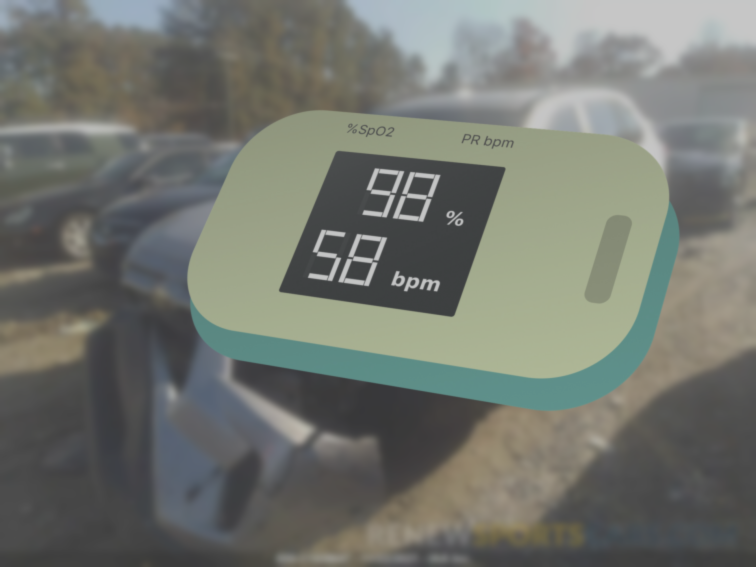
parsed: 98 %
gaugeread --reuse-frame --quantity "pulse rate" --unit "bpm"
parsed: 58 bpm
